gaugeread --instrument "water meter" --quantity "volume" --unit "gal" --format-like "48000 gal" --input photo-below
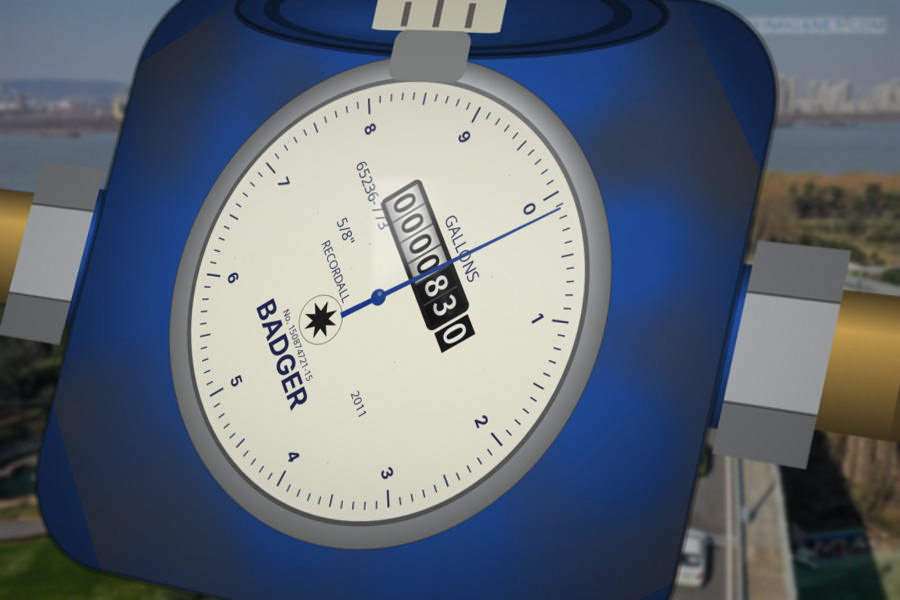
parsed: 830.1 gal
